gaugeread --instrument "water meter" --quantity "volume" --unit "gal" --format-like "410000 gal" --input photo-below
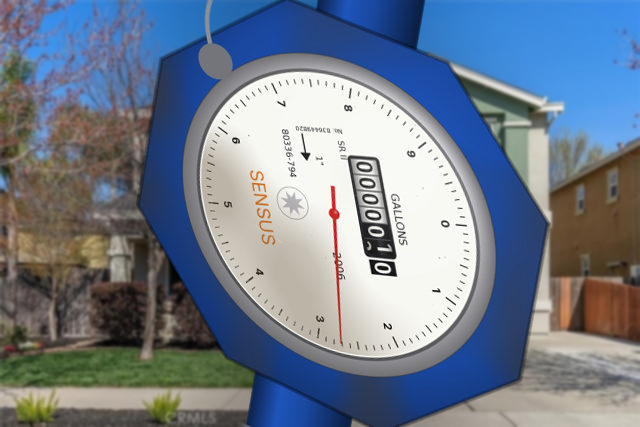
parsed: 12.7 gal
